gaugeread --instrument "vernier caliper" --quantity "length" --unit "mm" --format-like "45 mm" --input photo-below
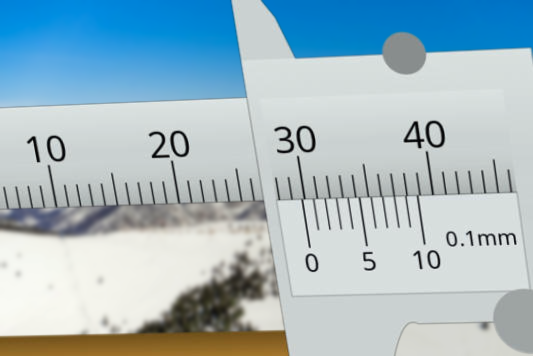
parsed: 29.8 mm
